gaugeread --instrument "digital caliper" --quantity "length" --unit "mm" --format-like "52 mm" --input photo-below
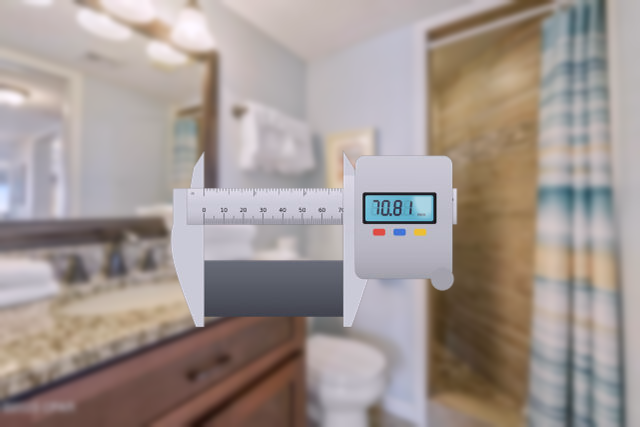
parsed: 70.81 mm
